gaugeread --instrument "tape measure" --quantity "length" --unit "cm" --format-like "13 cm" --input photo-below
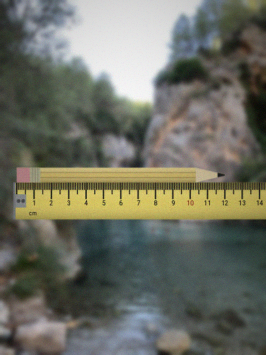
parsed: 12 cm
